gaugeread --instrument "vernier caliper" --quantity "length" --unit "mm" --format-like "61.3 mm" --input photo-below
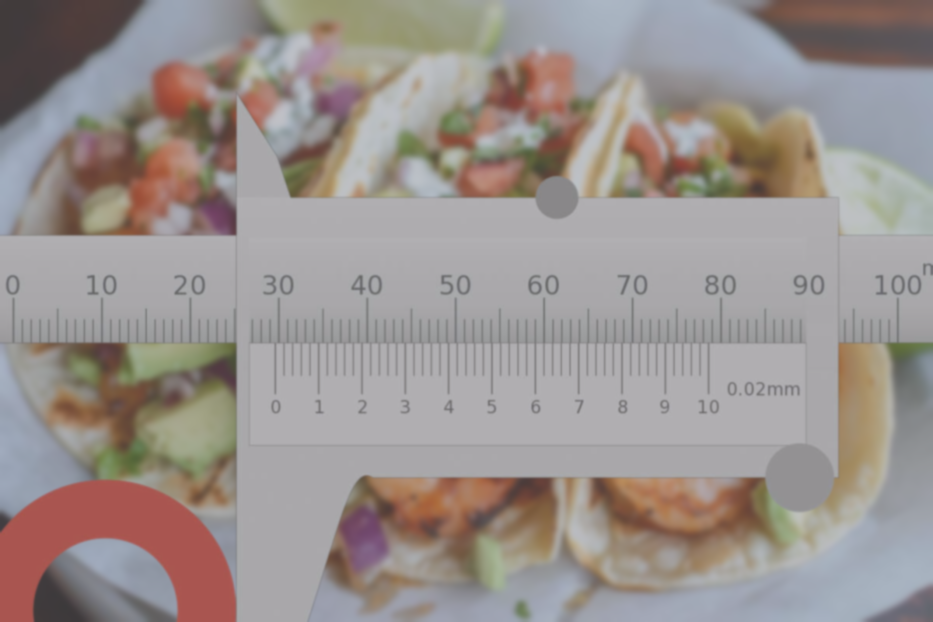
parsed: 29.6 mm
